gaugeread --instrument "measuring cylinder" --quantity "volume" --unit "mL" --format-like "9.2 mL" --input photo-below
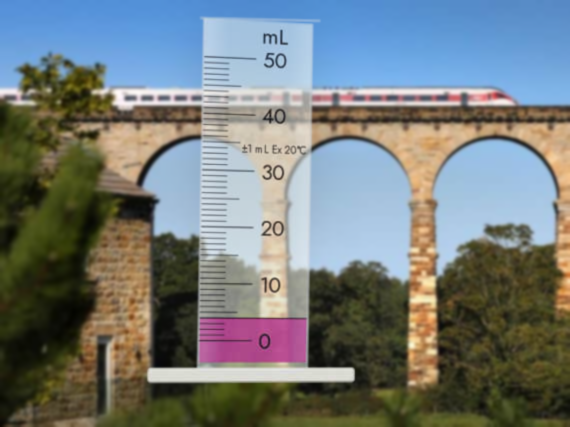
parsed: 4 mL
